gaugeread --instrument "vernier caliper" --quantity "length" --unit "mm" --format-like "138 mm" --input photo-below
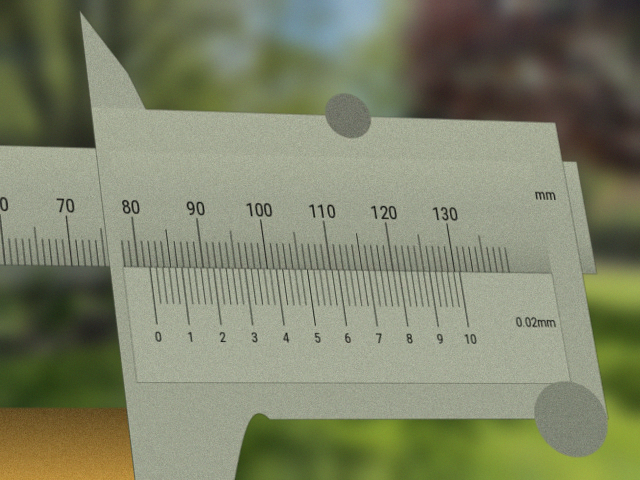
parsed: 81.8 mm
